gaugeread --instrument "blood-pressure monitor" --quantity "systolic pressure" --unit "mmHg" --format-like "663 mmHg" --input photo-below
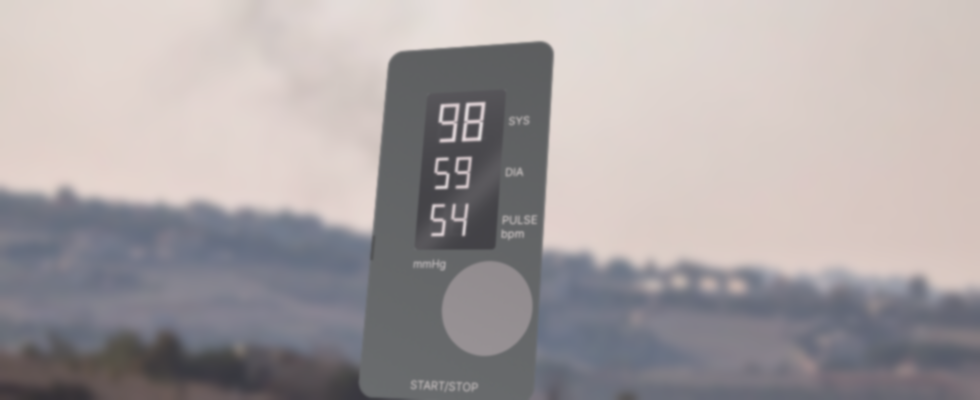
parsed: 98 mmHg
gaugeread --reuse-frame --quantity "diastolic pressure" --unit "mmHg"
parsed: 59 mmHg
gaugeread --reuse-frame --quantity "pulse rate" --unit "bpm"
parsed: 54 bpm
